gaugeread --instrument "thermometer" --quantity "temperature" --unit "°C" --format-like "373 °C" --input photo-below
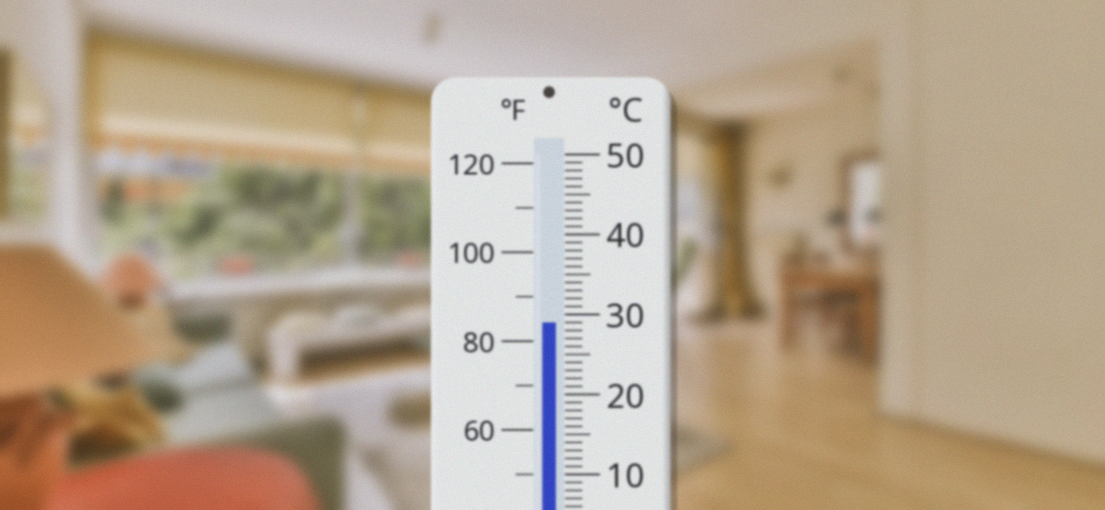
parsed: 29 °C
